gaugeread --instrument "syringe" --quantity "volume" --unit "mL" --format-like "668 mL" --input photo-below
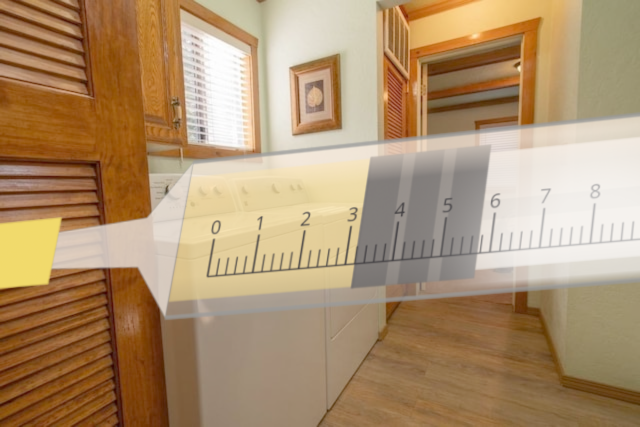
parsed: 3.2 mL
